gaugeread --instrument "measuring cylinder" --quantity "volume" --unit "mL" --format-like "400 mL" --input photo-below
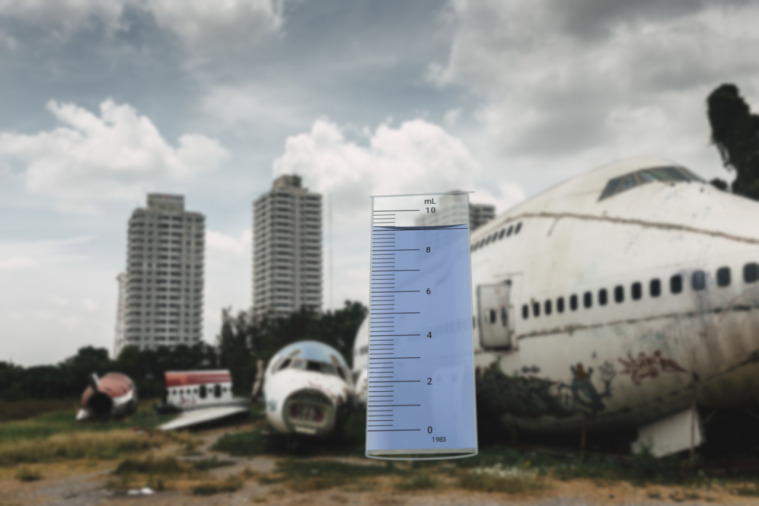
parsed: 9 mL
